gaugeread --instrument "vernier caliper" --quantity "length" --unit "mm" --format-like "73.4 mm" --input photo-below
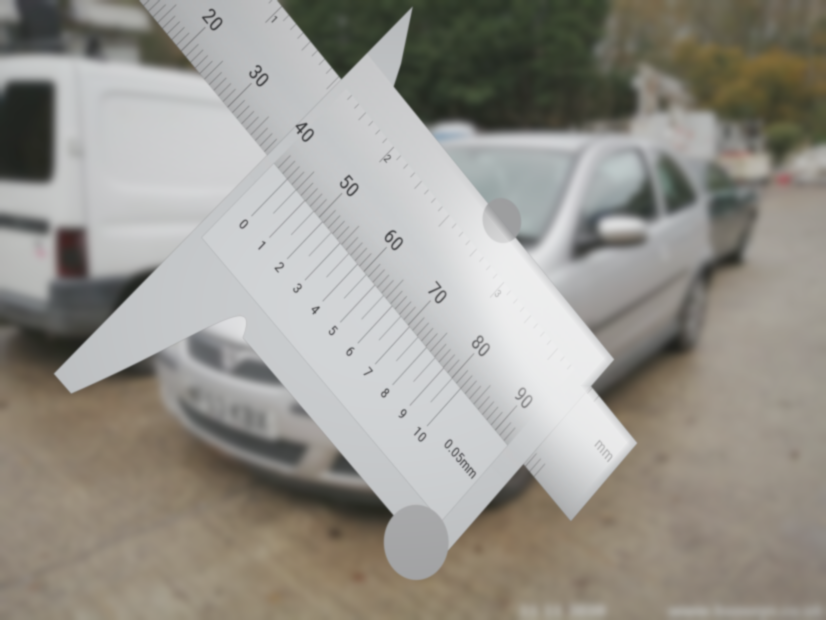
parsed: 43.0 mm
